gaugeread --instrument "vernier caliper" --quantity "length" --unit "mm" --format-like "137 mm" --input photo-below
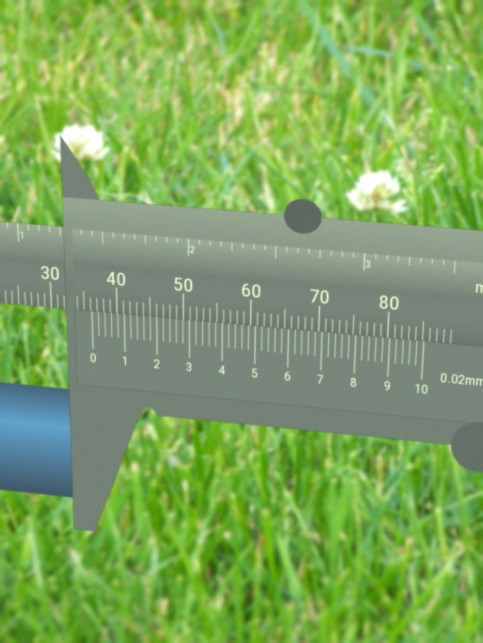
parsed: 36.2 mm
